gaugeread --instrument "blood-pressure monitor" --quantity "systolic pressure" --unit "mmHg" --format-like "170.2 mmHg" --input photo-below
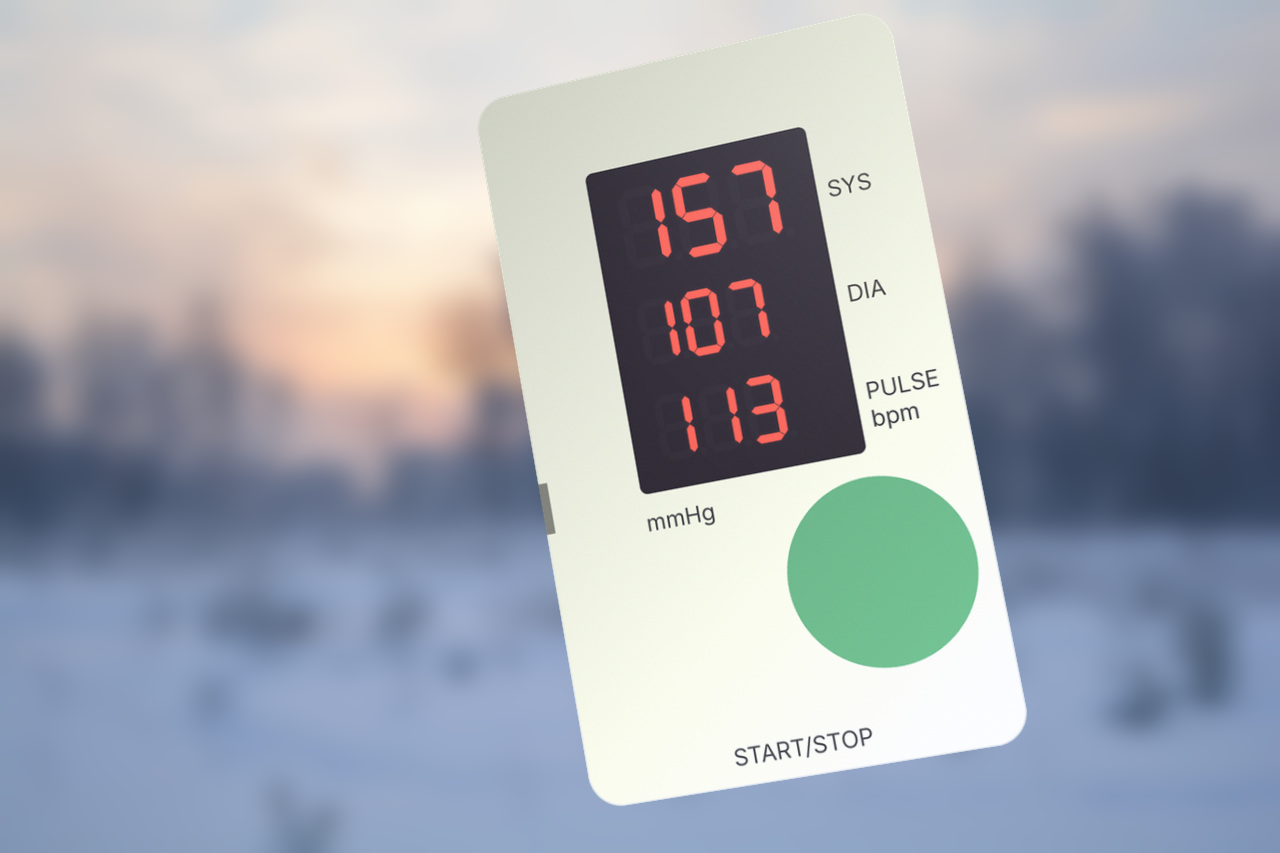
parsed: 157 mmHg
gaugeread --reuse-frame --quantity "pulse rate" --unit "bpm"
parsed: 113 bpm
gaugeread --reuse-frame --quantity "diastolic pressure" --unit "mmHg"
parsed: 107 mmHg
